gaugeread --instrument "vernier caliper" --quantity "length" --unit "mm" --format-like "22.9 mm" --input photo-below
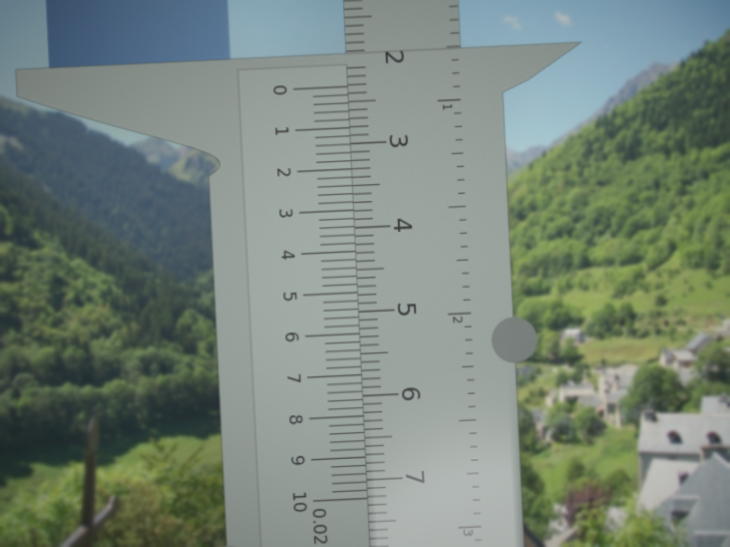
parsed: 23.2 mm
